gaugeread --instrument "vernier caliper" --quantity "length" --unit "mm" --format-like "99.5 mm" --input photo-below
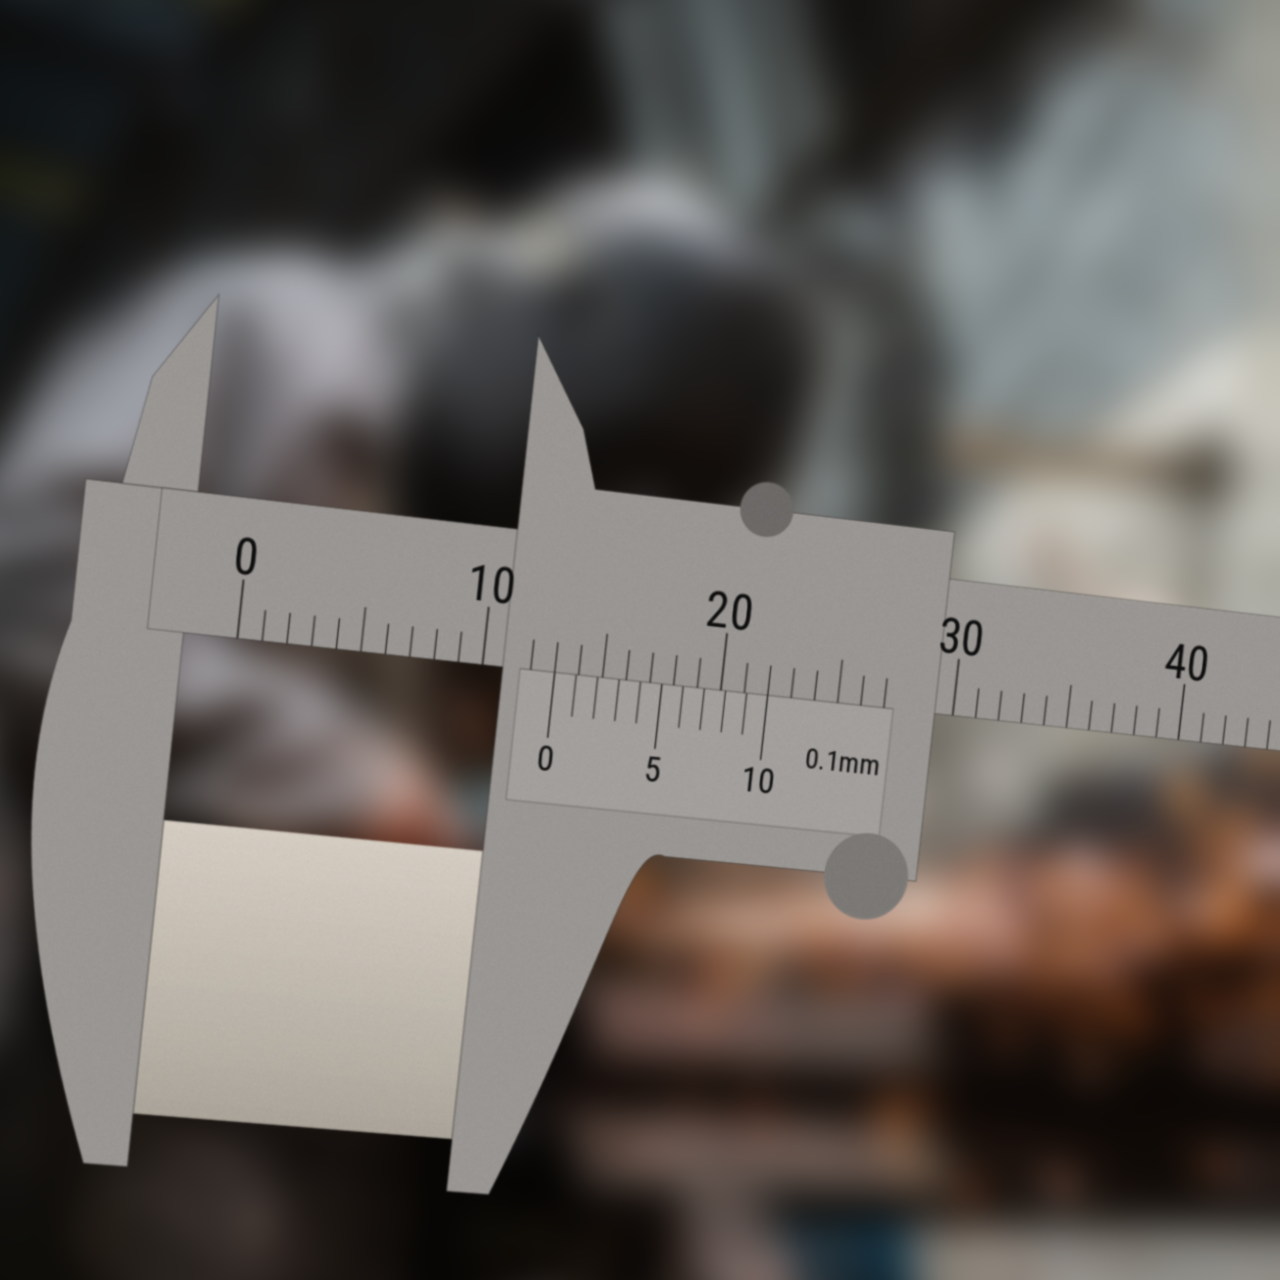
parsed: 13.0 mm
